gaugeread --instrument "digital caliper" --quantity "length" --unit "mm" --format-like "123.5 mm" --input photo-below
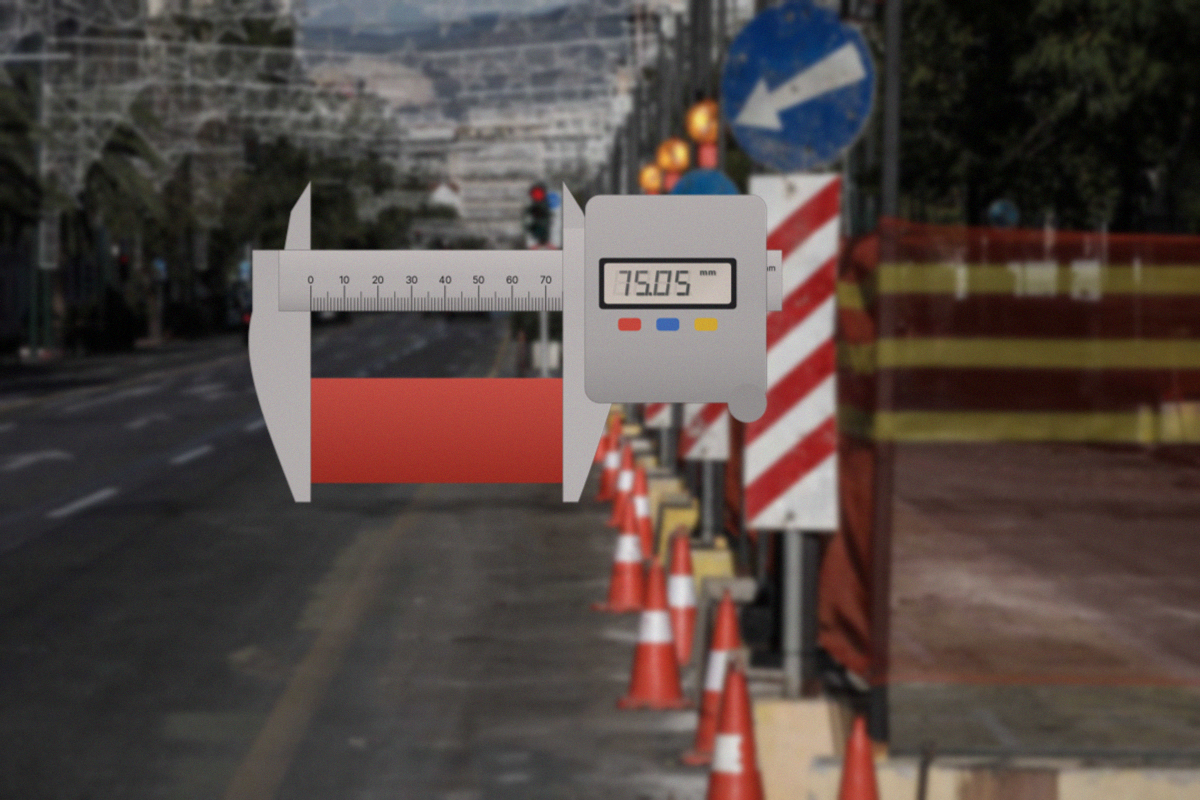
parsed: 75.05 mm
